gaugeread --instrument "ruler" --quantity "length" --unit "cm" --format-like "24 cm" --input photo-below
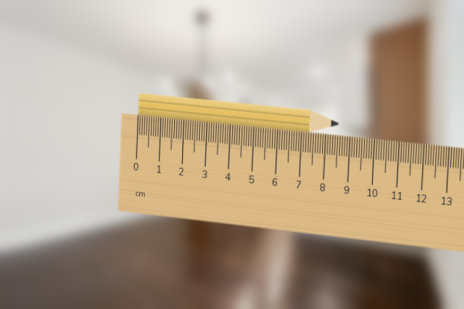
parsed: 8.5 cm
